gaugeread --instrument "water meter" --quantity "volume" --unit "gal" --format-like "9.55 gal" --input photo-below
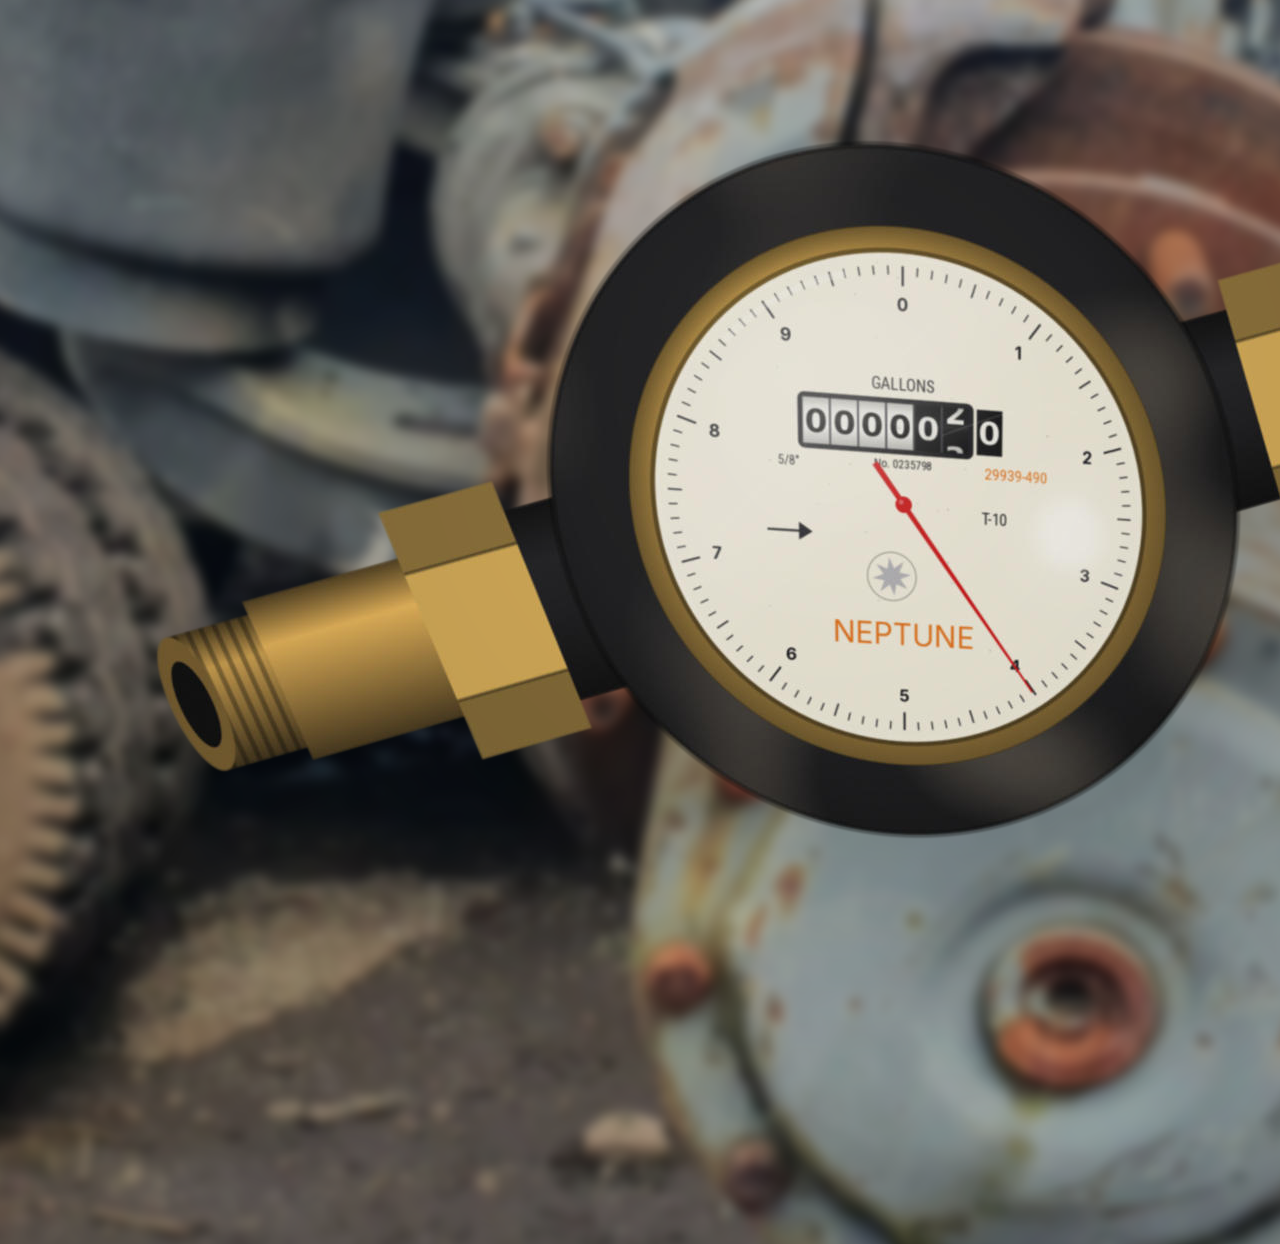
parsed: 24.0 gal
